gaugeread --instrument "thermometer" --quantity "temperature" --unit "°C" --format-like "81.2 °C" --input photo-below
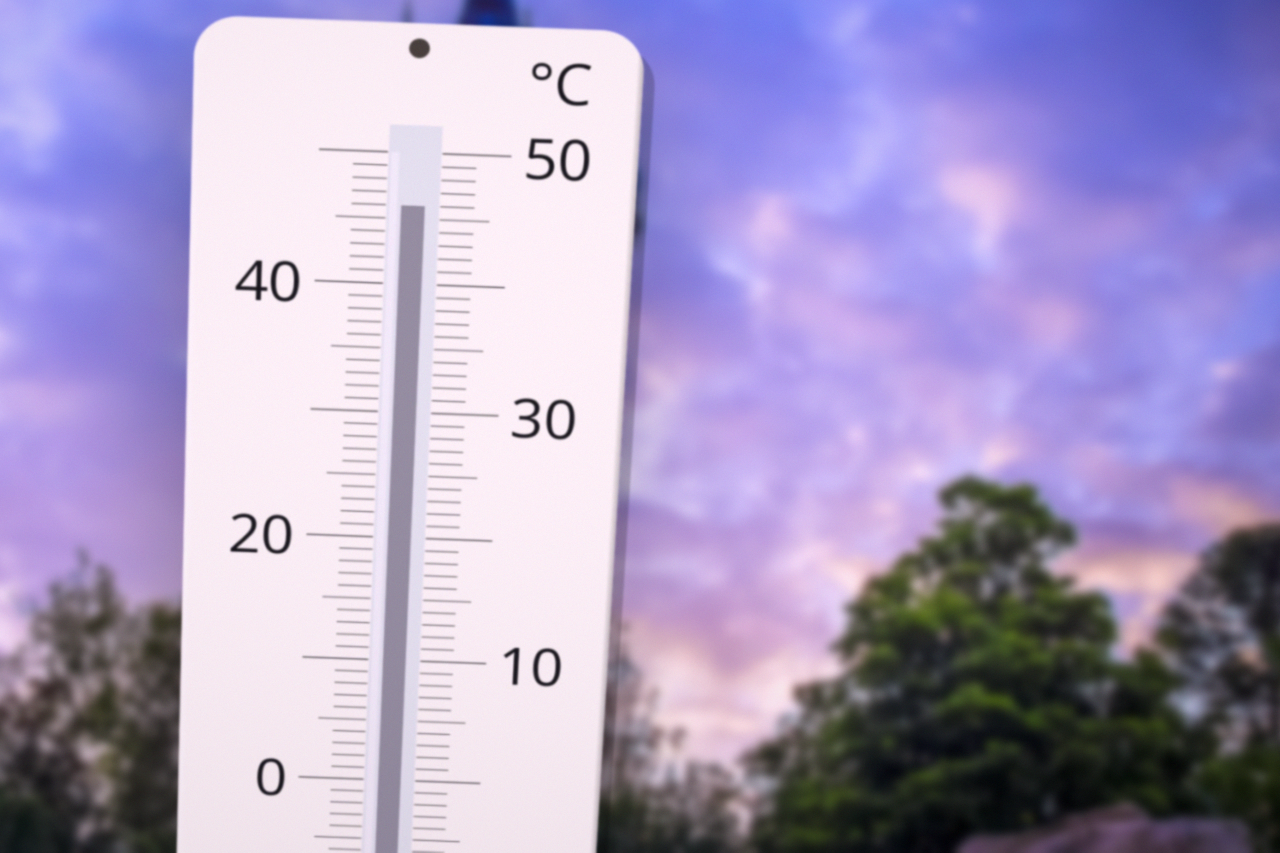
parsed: 46 °C
